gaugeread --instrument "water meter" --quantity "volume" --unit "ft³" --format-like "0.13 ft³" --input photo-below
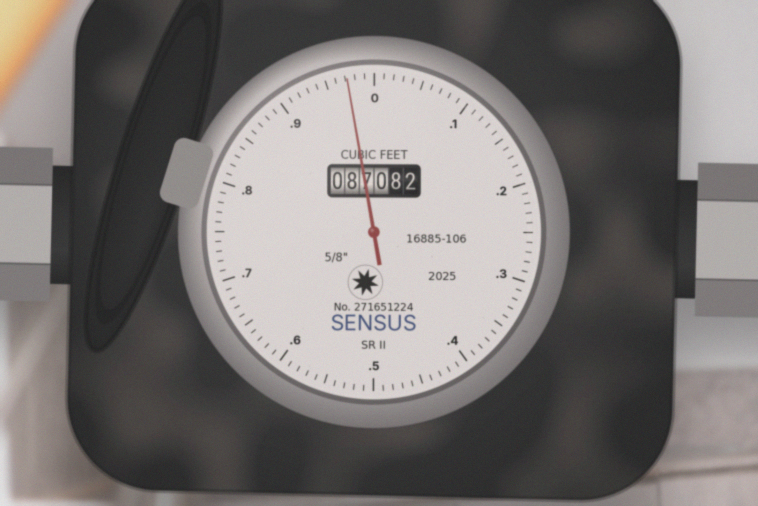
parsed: 87081.97 ft³
